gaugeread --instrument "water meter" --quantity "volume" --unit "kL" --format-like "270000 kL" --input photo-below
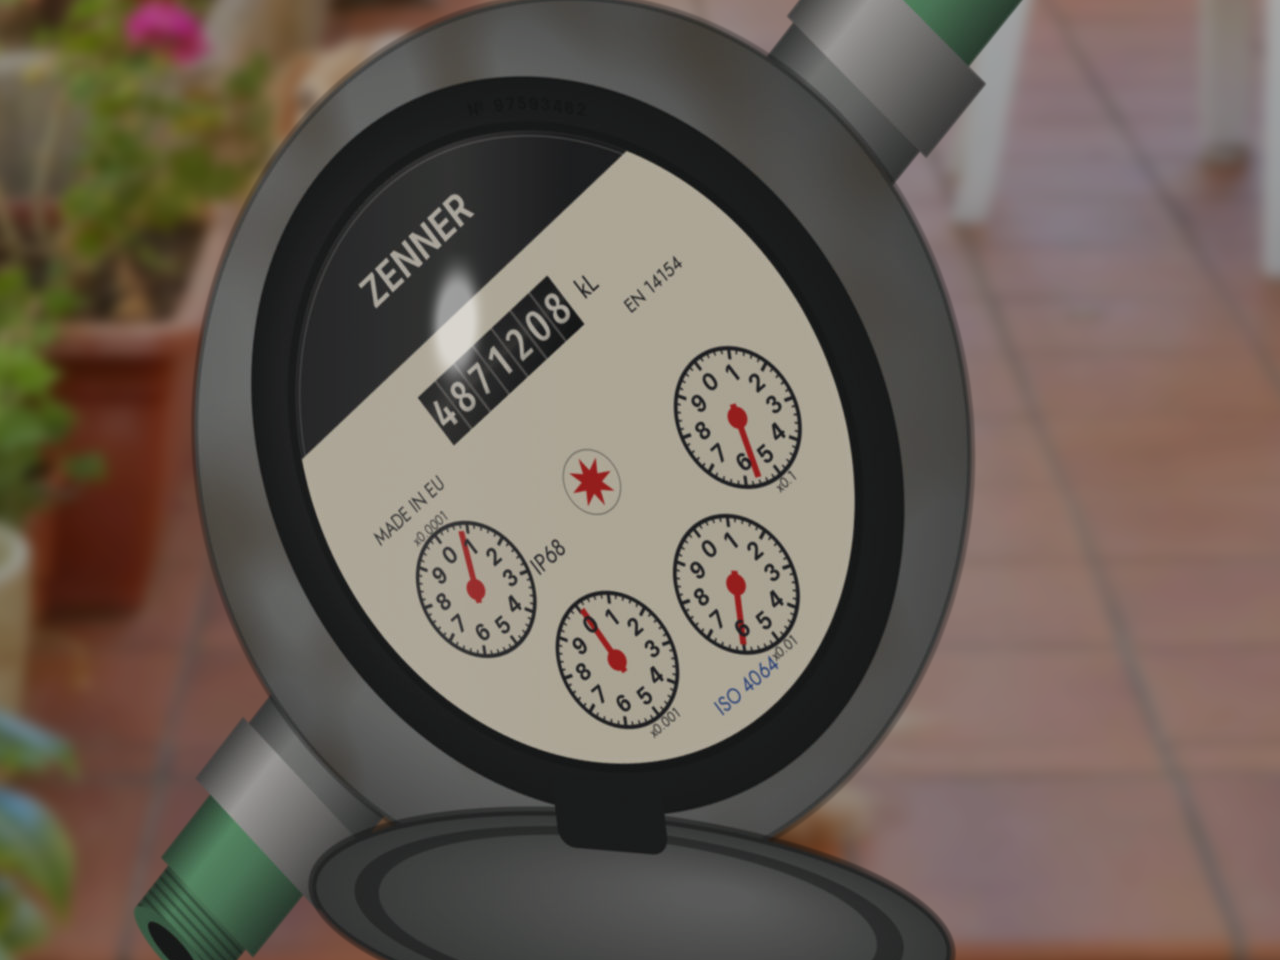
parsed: 4871208.5600 kL
